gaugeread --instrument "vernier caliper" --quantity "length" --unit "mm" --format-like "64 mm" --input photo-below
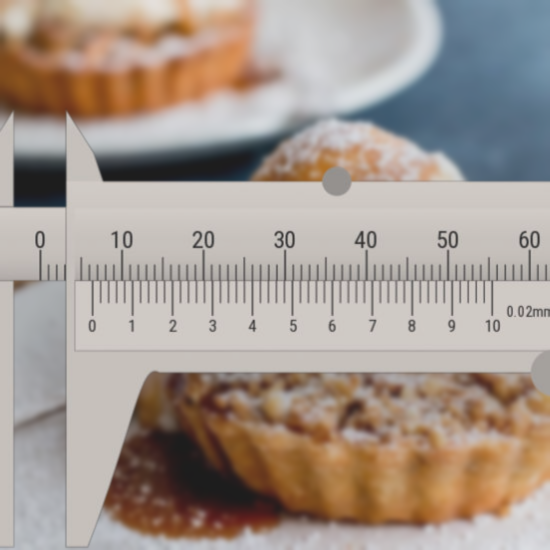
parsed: 6.4 mm
